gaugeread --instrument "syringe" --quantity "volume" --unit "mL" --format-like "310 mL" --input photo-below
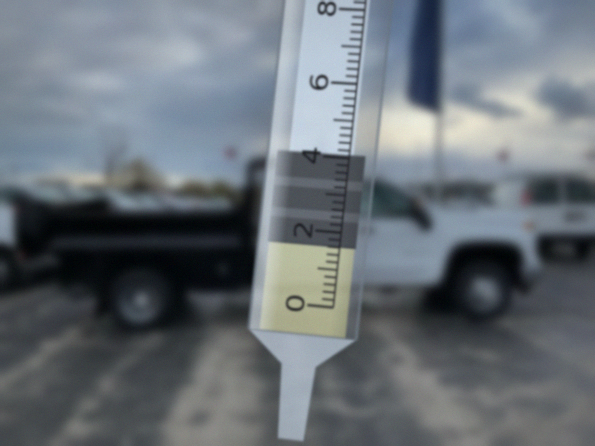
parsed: 1.6 mL
